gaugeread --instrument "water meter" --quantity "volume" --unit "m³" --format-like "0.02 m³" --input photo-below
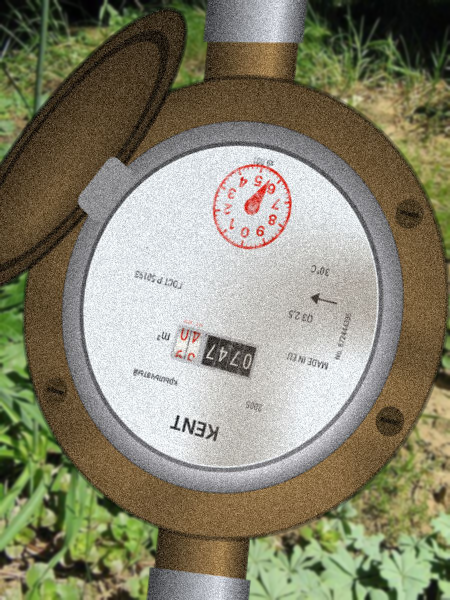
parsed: 747.395 m³
